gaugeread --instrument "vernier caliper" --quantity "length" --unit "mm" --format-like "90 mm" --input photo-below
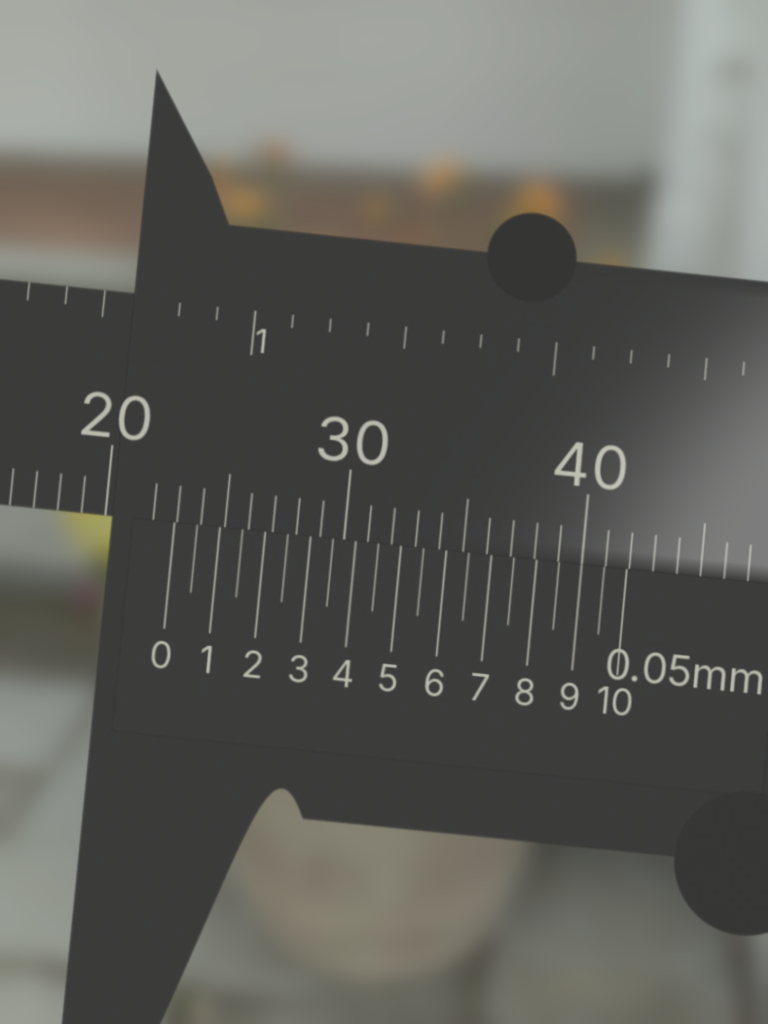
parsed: 22.9 mm
